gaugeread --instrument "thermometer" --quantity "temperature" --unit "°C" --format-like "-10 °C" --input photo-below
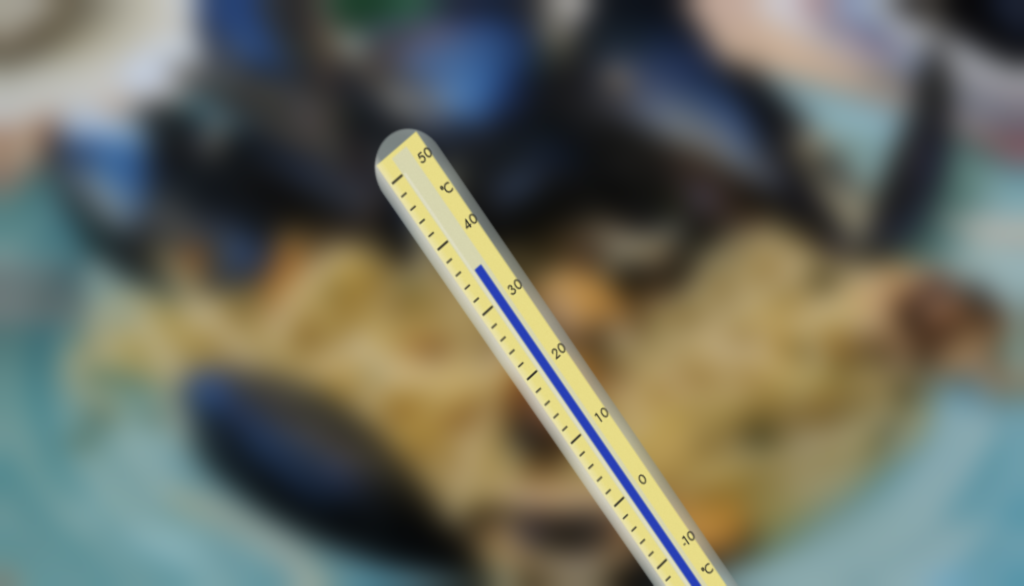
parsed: 35 °C
